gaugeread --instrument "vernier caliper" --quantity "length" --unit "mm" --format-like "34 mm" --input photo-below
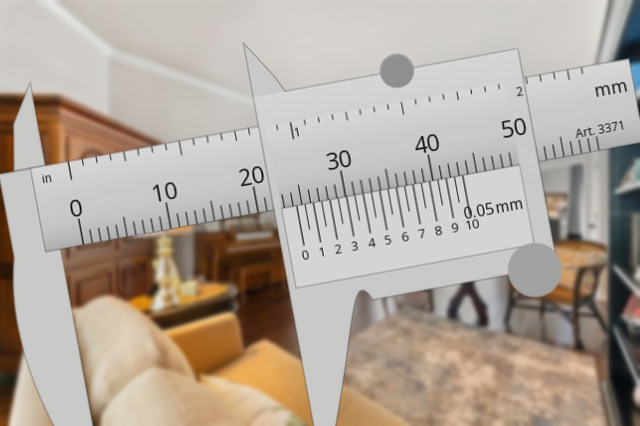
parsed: 24.4 mm
